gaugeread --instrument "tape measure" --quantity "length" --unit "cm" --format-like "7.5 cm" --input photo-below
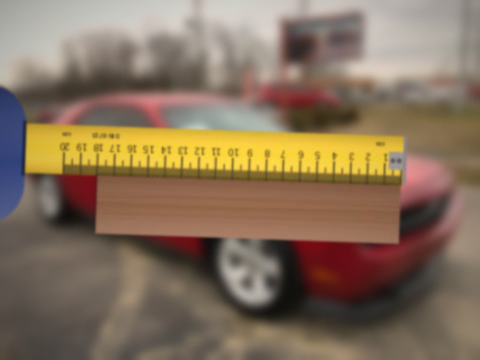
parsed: 18 cm
